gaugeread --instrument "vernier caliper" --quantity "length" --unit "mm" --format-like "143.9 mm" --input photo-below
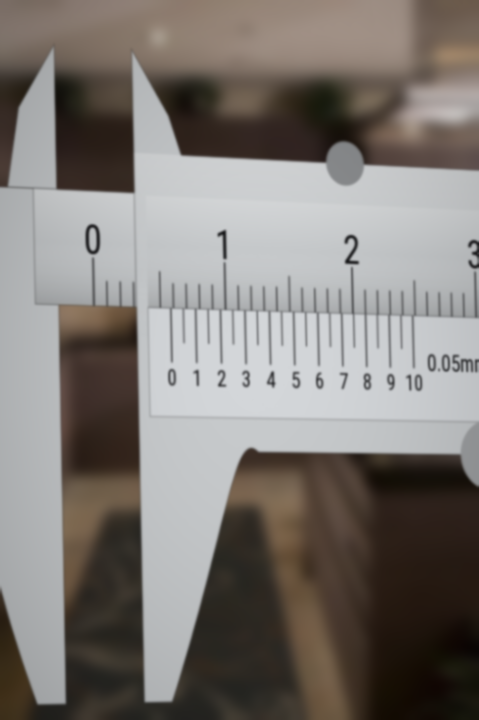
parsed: 5.8 mm
